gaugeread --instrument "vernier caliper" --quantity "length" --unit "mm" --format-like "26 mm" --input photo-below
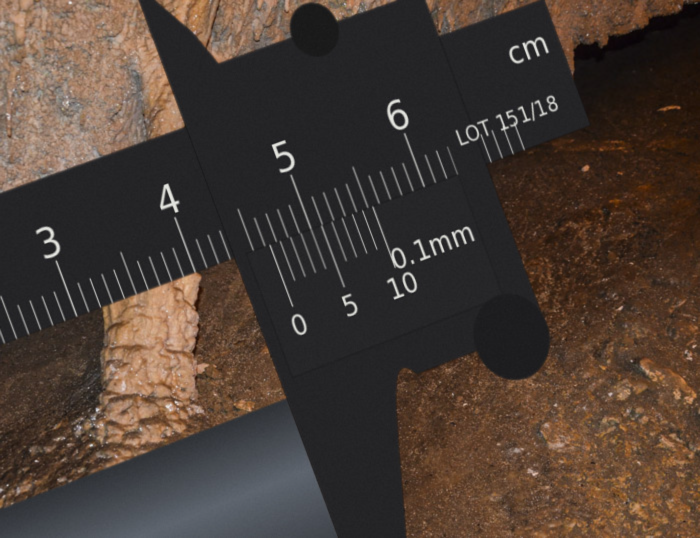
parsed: 46.4 mm
